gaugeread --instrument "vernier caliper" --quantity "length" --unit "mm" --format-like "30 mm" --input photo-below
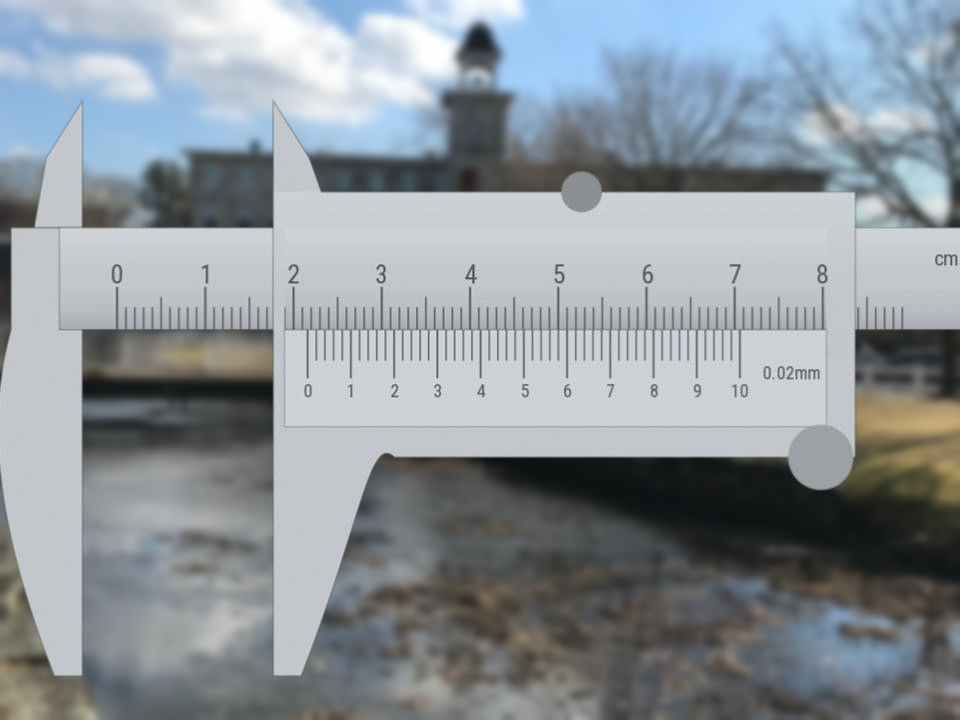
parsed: 21.6 mm
